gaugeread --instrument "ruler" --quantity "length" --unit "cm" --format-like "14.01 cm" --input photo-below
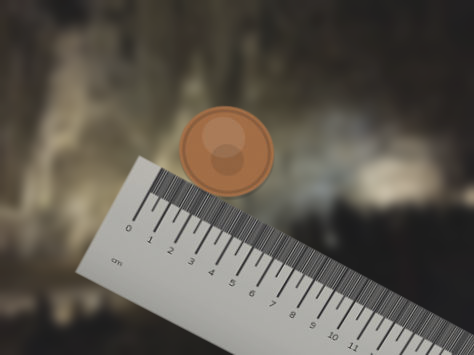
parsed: 4 cm
